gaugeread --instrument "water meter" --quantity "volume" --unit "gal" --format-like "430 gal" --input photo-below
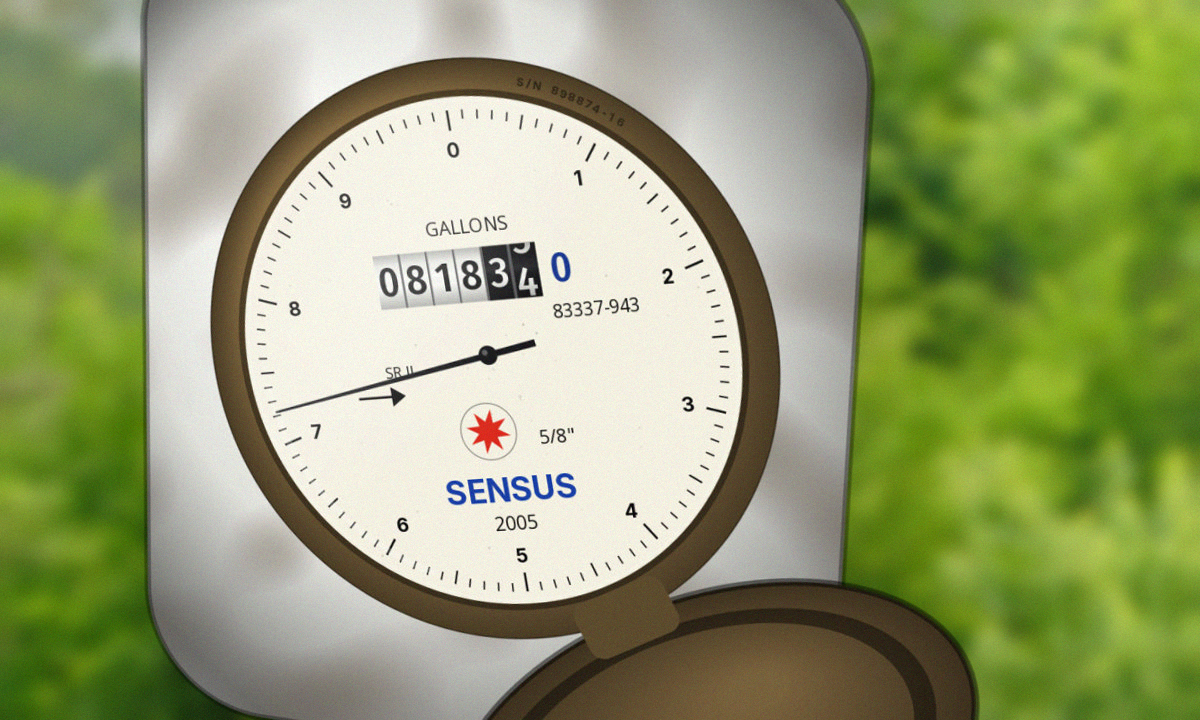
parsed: 818337.2 gal
